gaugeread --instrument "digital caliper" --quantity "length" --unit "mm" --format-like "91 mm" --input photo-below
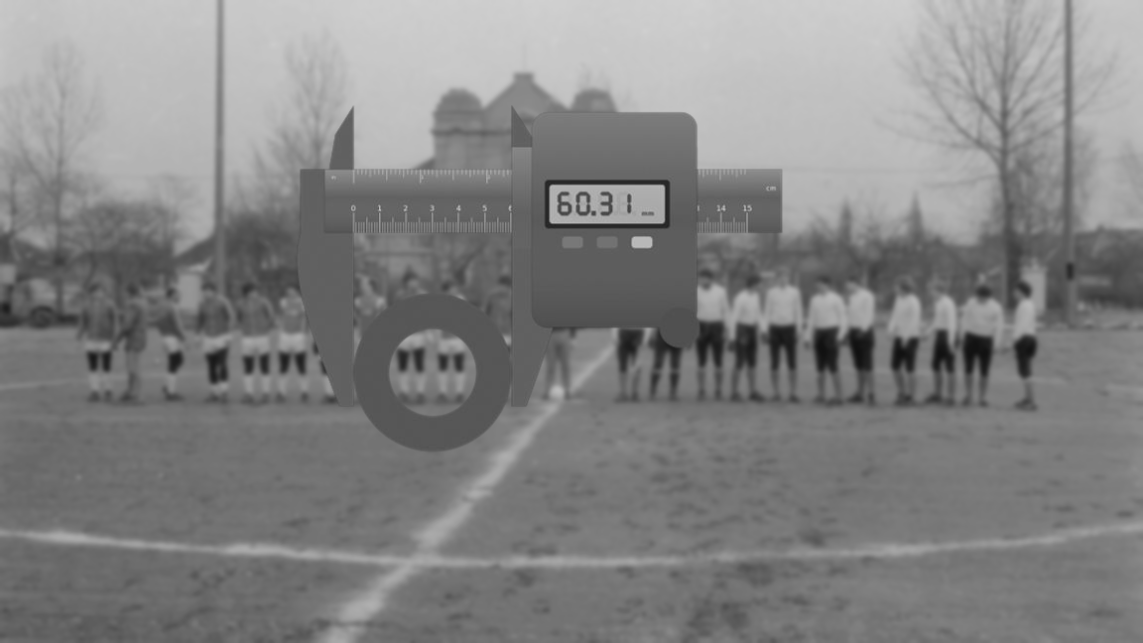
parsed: 60.31 mm
